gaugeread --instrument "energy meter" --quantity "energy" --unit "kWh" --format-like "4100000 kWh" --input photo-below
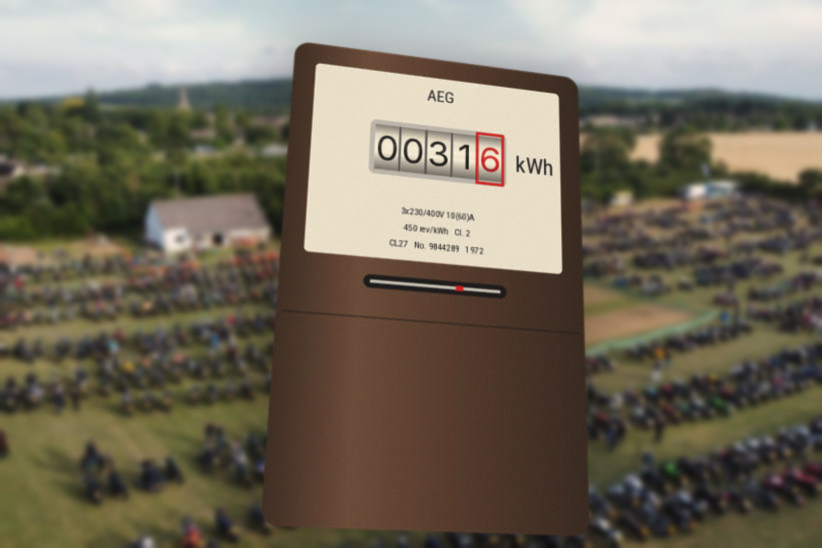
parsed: 31.6 kWh
